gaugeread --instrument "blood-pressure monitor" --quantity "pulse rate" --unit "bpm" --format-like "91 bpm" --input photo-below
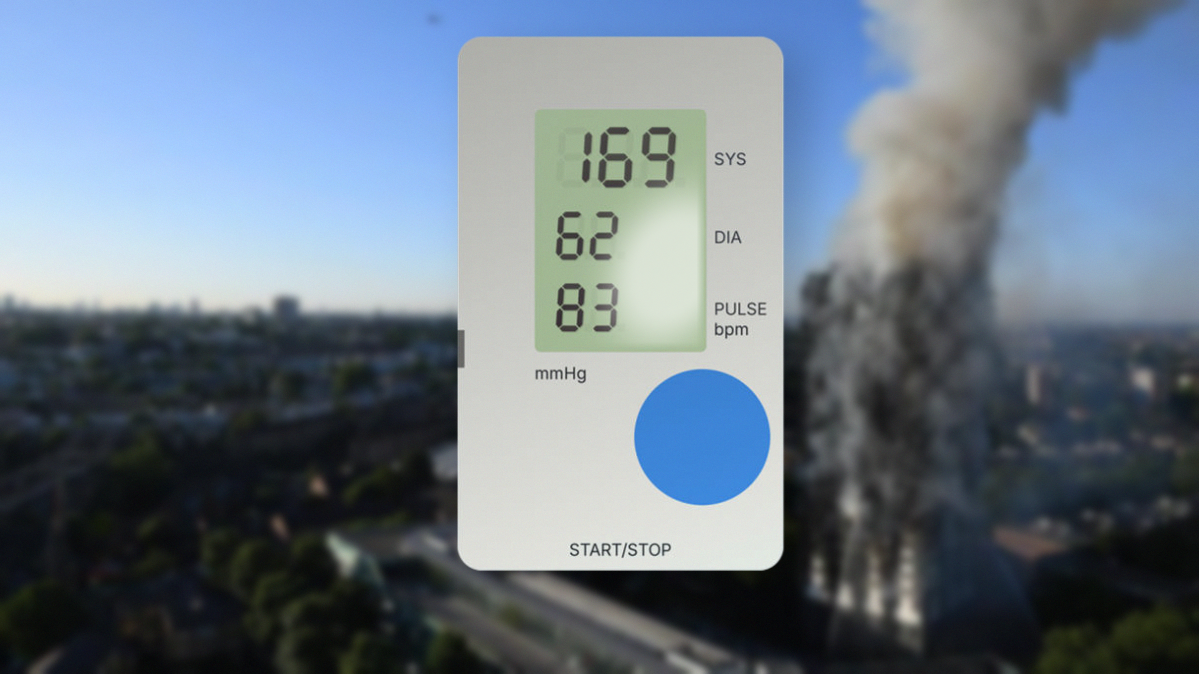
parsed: 83 bpm
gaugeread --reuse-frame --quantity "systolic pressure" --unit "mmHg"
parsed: 169 mmHg
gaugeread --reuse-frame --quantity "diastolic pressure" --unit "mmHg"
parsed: 62 mmHg
